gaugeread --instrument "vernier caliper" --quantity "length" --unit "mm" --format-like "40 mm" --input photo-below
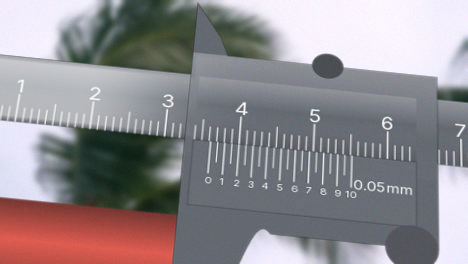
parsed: 36.2 mm
